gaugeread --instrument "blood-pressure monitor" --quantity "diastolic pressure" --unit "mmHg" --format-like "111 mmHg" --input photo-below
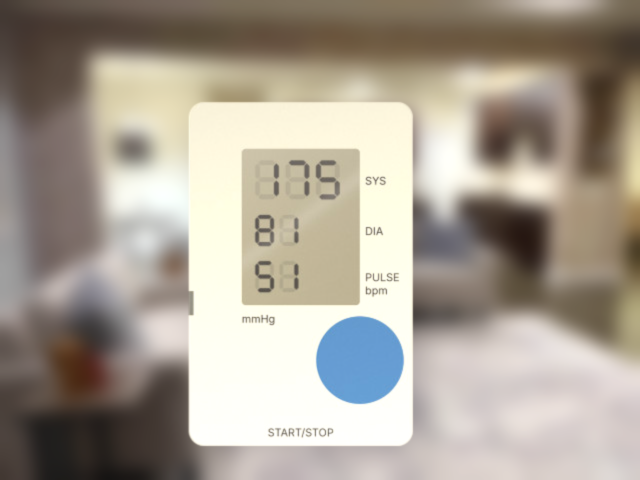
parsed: 81 mmHg
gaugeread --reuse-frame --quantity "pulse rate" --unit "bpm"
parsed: 51 bpm
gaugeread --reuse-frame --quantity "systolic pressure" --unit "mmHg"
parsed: 175 mmHg
